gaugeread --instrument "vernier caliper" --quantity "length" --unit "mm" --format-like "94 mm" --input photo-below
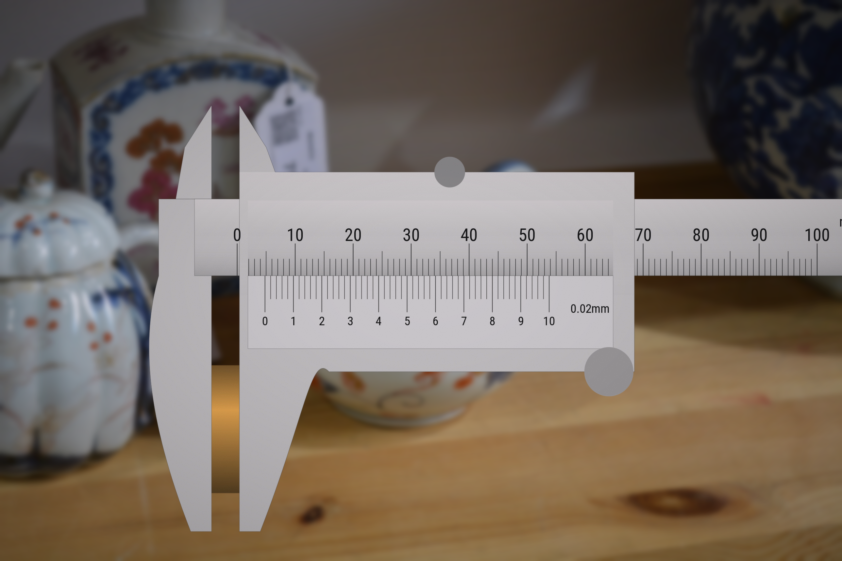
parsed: 4.8 mm
